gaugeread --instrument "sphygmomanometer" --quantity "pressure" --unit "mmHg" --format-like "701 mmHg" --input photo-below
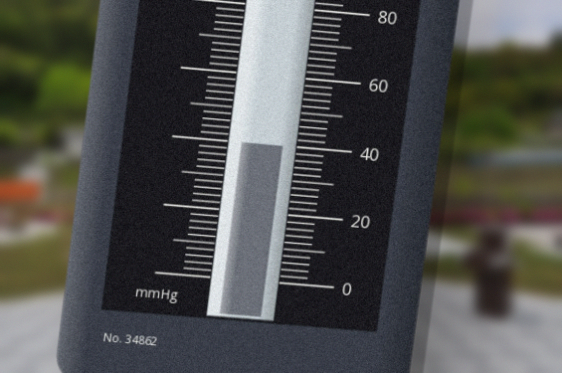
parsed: 40 mmHg
